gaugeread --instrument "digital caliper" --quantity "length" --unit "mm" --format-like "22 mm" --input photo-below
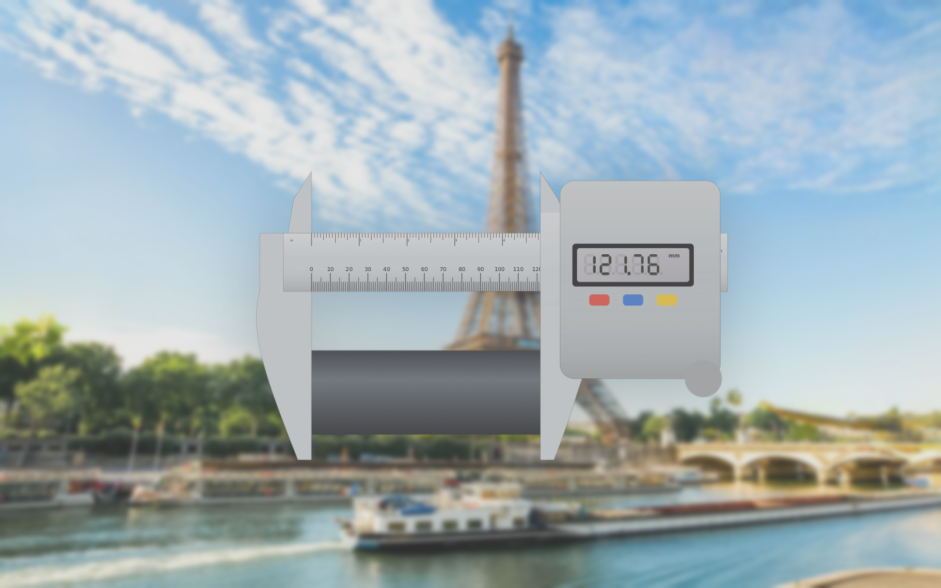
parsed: 121.76 mm
